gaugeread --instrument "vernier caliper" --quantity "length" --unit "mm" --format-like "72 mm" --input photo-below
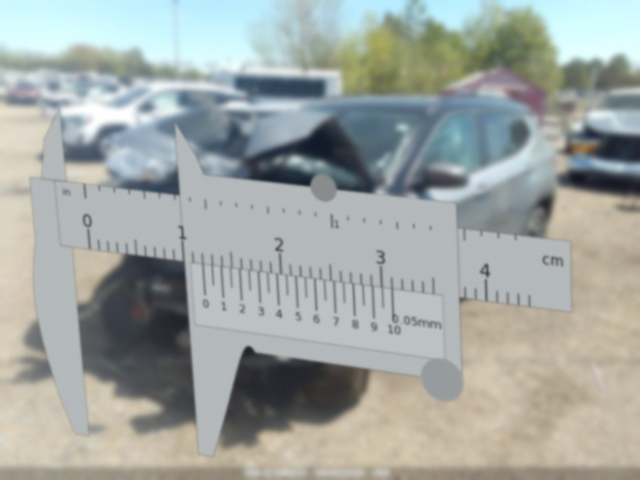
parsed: 12.0 mm
